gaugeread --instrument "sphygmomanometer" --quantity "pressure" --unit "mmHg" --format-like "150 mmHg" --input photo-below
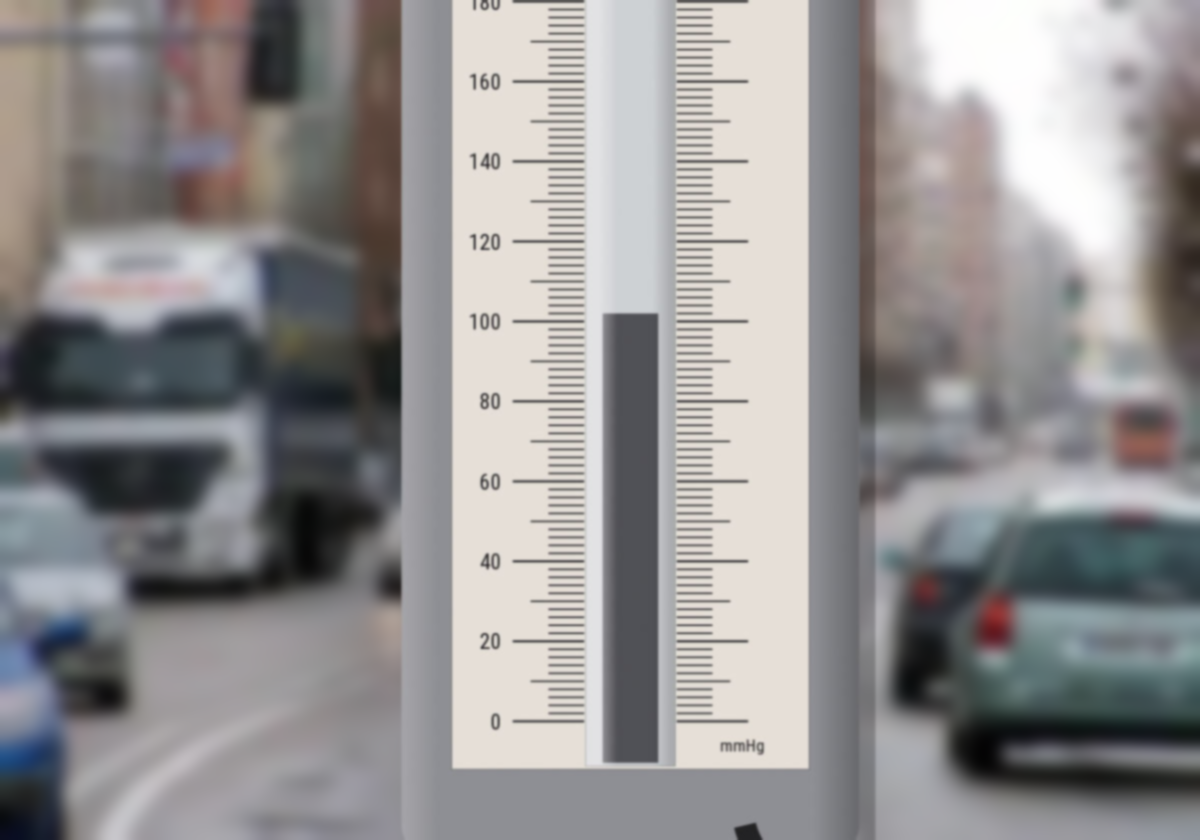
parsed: 102 mmHg
